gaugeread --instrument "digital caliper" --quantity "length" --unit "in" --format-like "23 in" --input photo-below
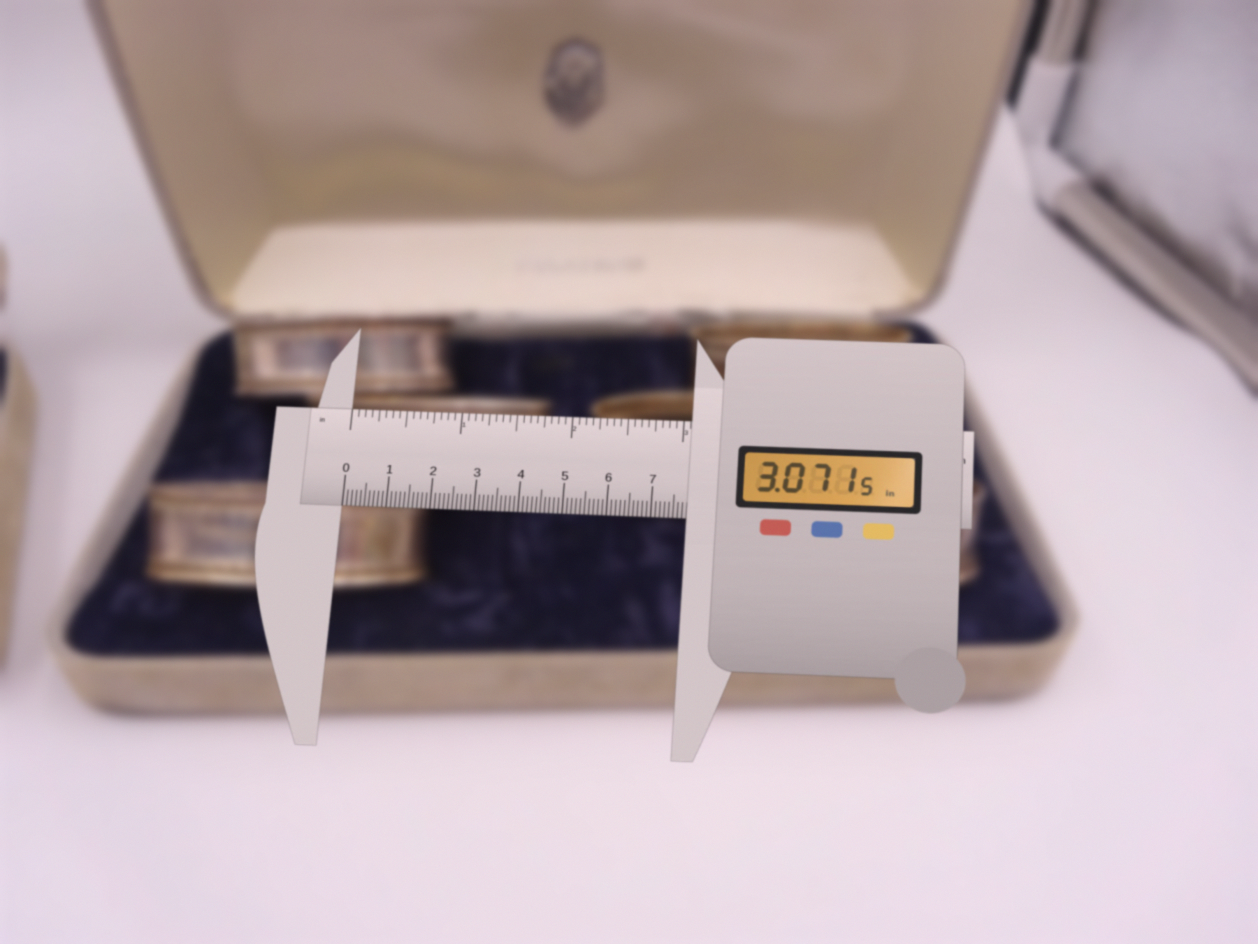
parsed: 3.0715 in
